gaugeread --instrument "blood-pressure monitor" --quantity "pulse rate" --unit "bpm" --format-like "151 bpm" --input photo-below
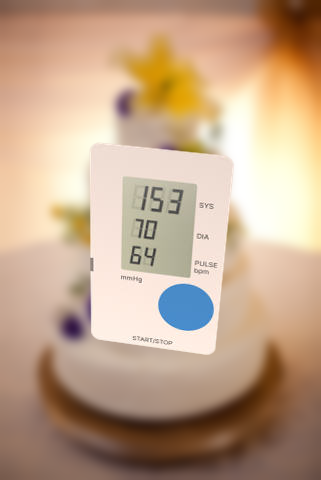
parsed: 64 bpm
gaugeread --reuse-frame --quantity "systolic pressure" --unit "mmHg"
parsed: 153 mmHg
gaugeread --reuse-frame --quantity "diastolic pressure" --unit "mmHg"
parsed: 70 mmHg
